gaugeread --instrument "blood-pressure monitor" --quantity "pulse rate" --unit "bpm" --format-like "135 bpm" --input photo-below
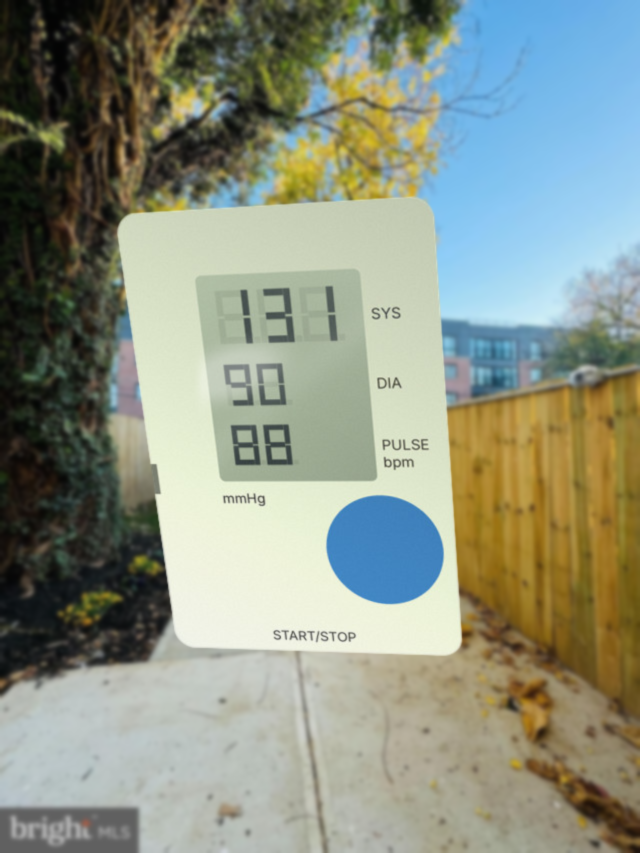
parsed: 88 bpm
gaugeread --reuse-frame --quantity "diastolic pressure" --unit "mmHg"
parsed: 90 mmHg
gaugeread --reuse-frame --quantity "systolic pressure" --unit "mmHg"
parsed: 131 mmHg
